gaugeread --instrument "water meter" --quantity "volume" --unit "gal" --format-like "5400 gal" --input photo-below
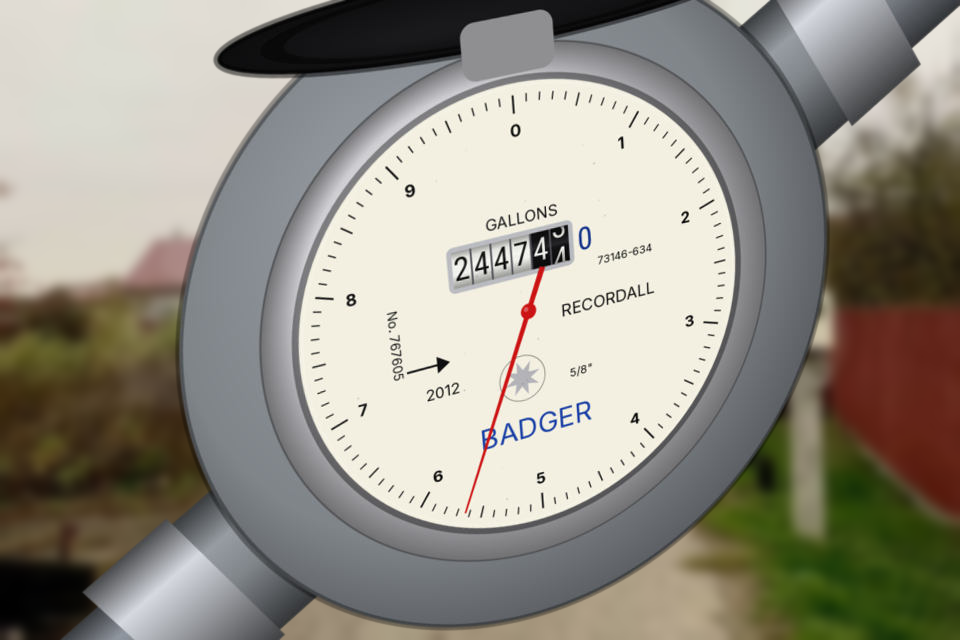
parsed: 2447435.6 gal
